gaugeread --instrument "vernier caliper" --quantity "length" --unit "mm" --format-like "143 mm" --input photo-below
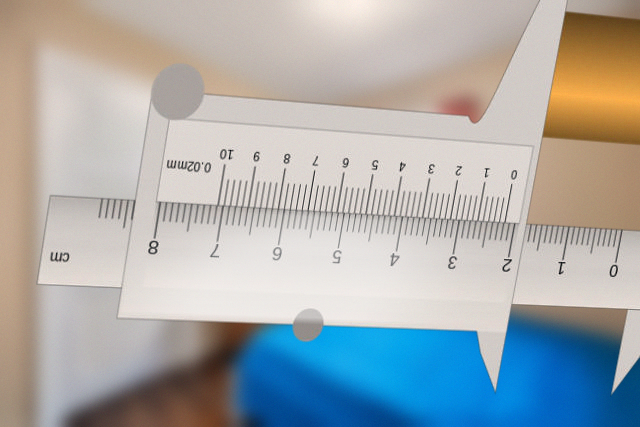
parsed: 21.8 mm
